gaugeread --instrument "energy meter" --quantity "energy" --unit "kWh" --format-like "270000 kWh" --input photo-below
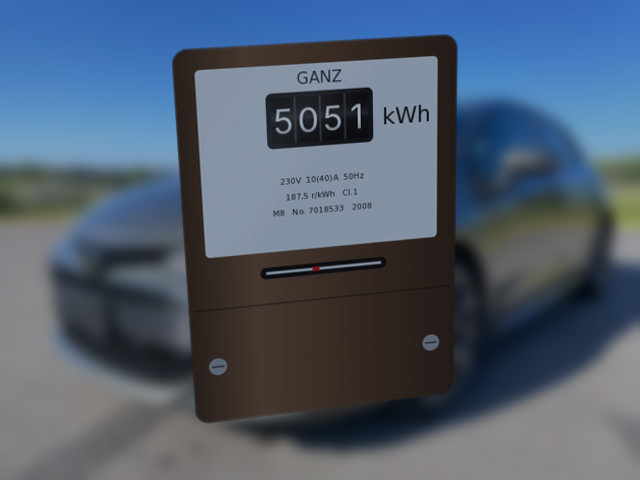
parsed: 5051 kWh
